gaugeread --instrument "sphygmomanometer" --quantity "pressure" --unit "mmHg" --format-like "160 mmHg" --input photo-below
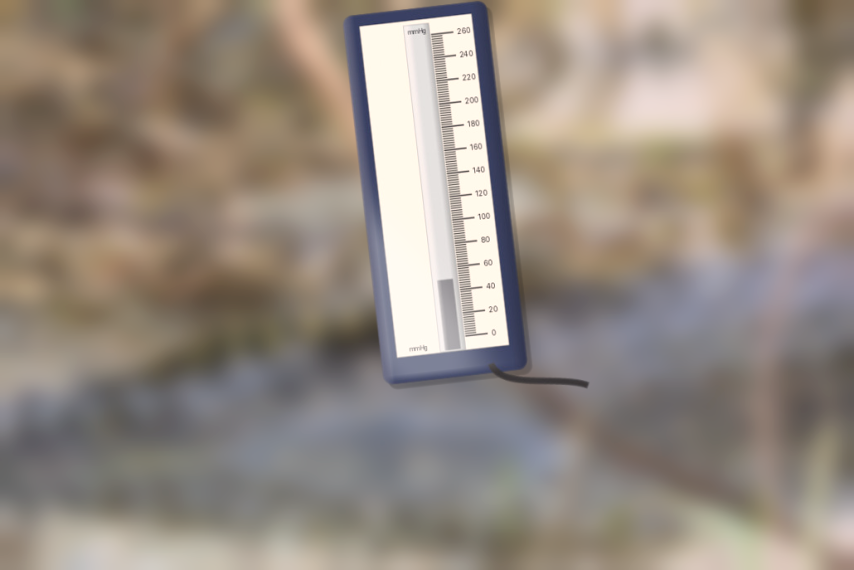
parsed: 50 mmHg
